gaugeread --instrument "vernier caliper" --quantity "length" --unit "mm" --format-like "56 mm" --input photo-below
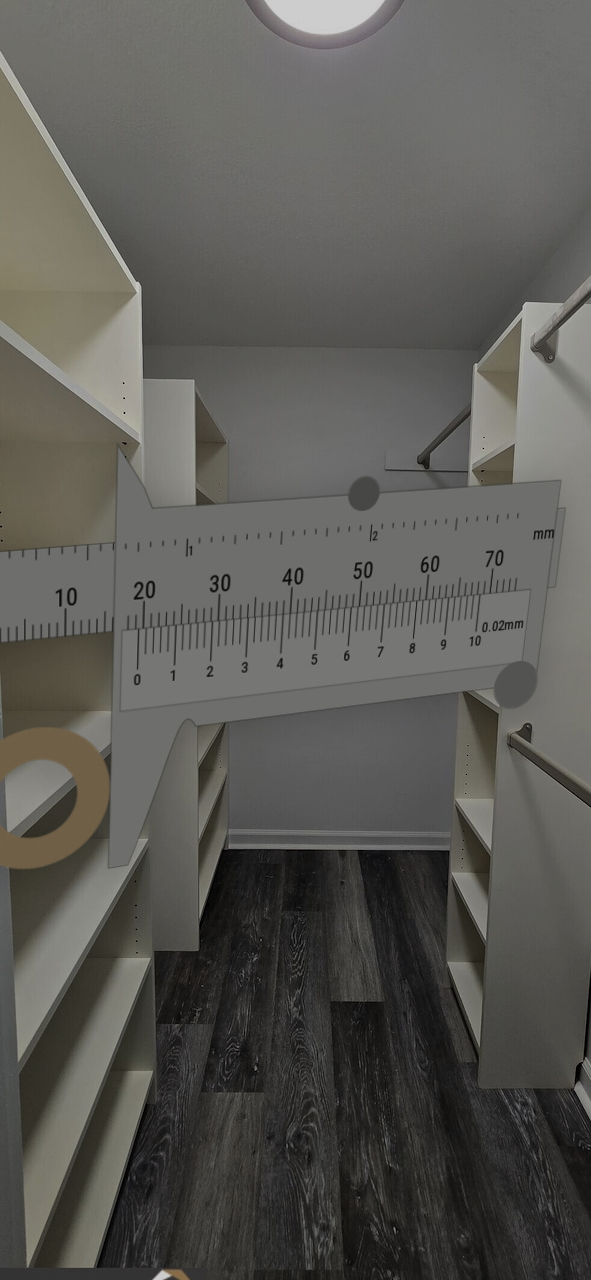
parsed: 19.4 mm
